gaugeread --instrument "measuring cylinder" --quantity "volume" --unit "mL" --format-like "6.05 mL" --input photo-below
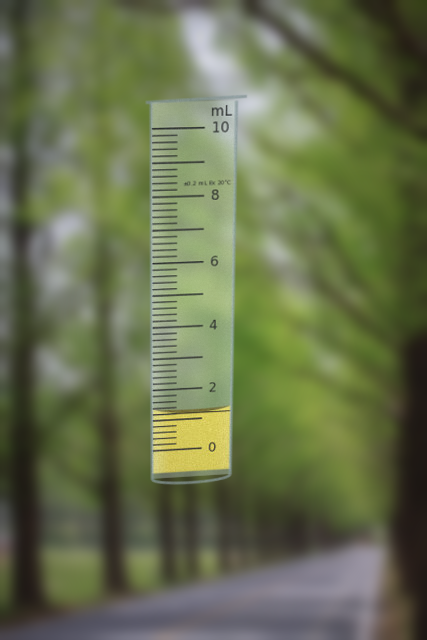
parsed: 1.2 mL
